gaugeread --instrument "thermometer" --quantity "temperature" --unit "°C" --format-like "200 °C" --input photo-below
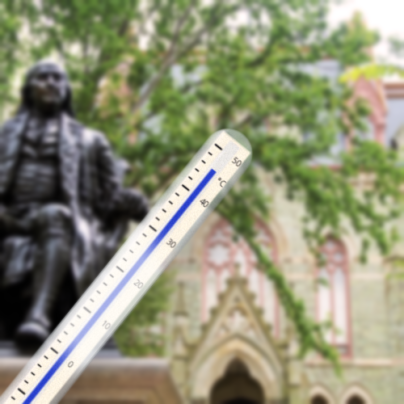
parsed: 46 °C
